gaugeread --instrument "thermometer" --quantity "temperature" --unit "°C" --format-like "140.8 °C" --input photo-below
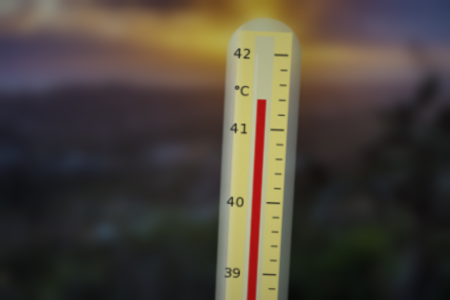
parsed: 41.4 °C
